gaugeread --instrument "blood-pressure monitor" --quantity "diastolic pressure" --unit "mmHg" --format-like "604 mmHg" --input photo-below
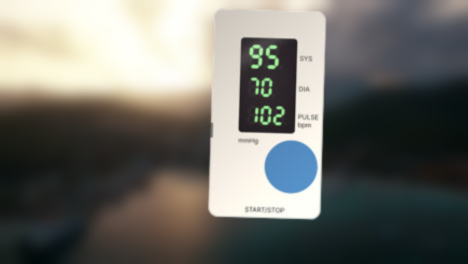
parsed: 70 mmHg
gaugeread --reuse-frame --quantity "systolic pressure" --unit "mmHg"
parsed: 95 mmHg
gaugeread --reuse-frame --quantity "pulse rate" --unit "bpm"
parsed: 102 bpm
